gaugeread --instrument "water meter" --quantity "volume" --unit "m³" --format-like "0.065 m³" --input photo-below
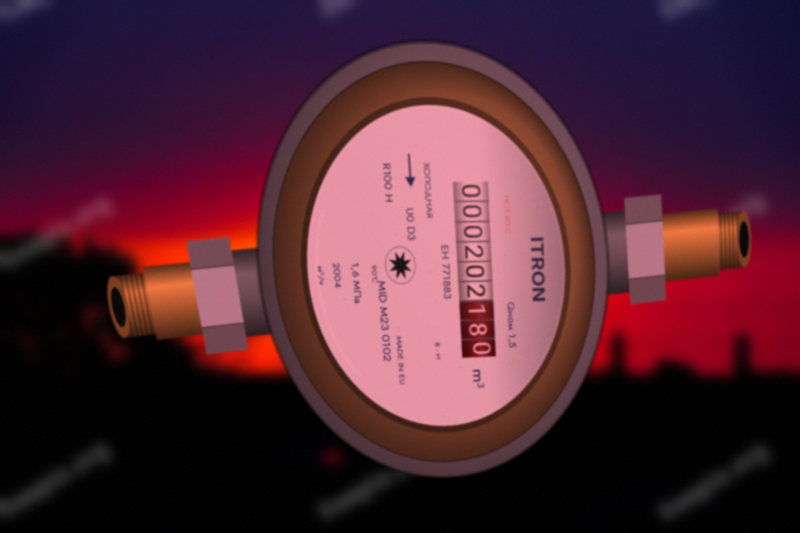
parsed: 202.180 m³
